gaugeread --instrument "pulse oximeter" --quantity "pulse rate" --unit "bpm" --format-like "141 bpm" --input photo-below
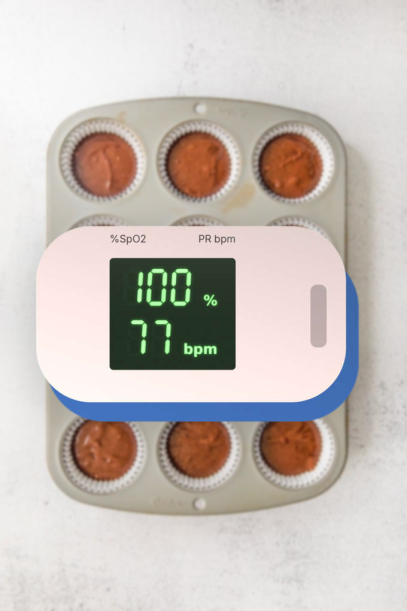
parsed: 77 bpm
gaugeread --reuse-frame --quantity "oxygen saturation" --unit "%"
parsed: 100 %
